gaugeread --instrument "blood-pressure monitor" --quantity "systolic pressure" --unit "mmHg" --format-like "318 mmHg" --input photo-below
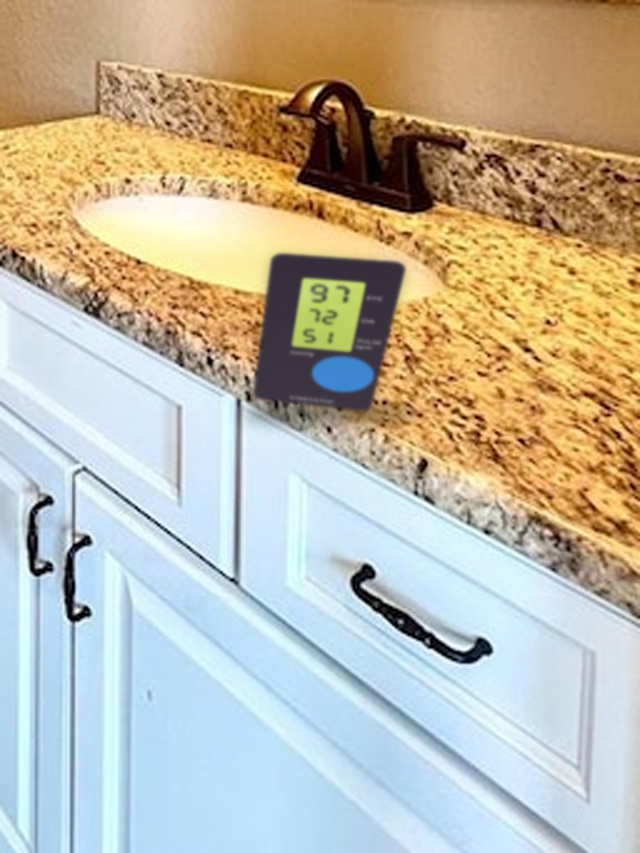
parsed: 97 mmHg
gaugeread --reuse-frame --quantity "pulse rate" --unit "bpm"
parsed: 51 bpm
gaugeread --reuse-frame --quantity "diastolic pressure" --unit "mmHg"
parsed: 72 mmHg
